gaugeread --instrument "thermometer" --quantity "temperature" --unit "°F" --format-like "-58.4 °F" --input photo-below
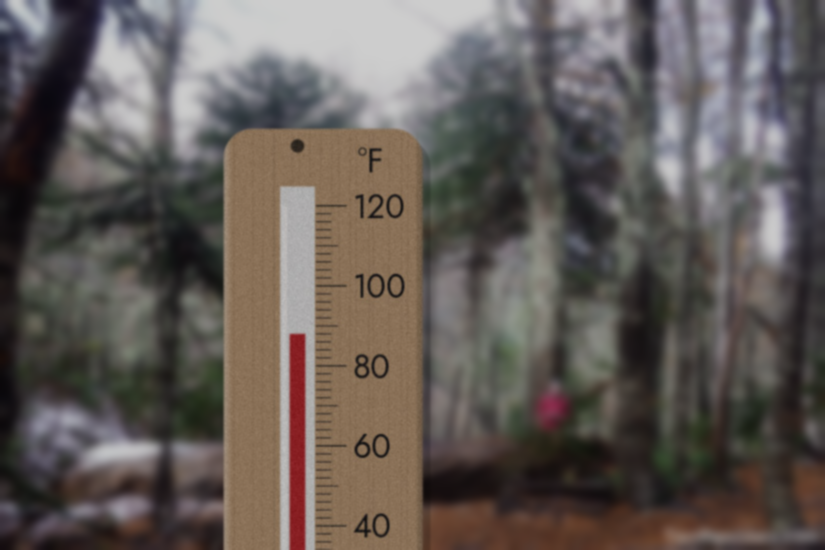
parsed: 88 °F
